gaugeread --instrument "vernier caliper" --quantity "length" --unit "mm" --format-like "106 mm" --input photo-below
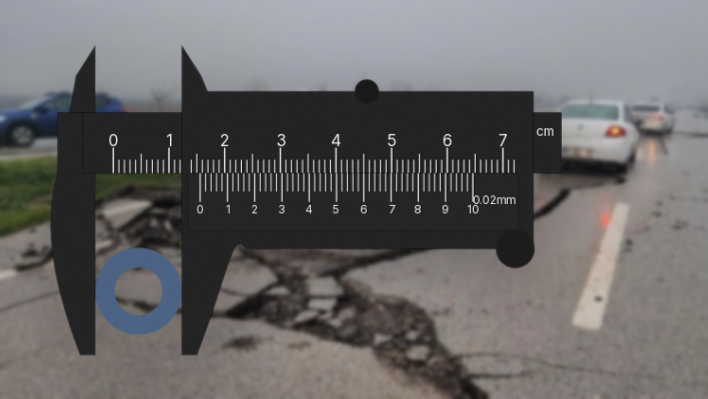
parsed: 15.6 mm
